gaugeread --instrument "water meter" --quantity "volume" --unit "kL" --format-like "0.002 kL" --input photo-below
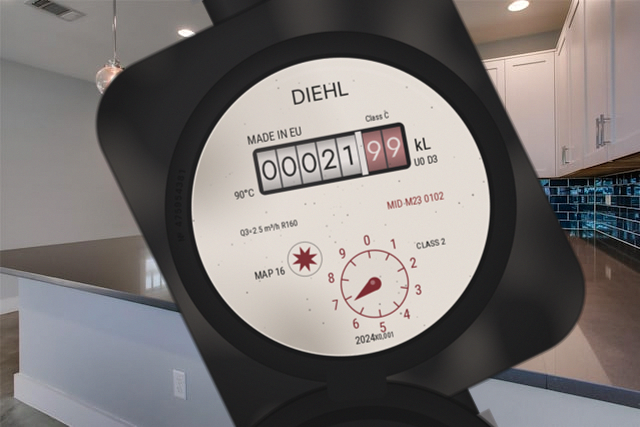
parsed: 21.996 kL
